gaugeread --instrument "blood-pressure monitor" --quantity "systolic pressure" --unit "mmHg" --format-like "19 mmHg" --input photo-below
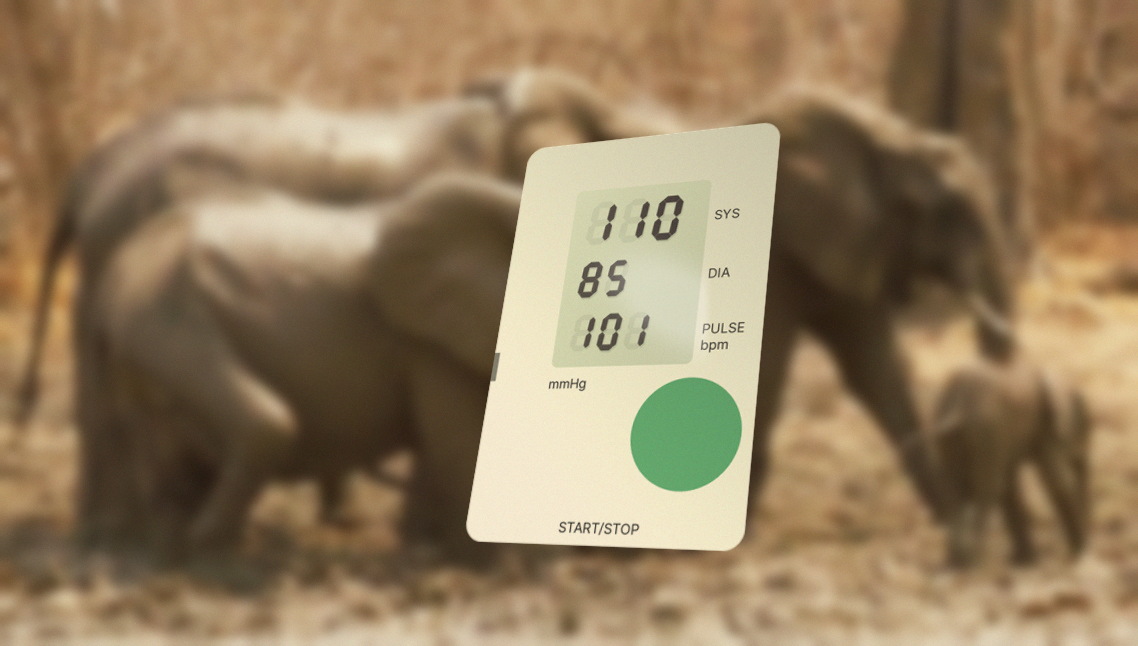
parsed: 110 mmHg
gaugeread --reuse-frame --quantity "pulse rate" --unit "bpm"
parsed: 101 bpm
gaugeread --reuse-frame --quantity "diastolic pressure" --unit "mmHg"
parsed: 85 mmHg
